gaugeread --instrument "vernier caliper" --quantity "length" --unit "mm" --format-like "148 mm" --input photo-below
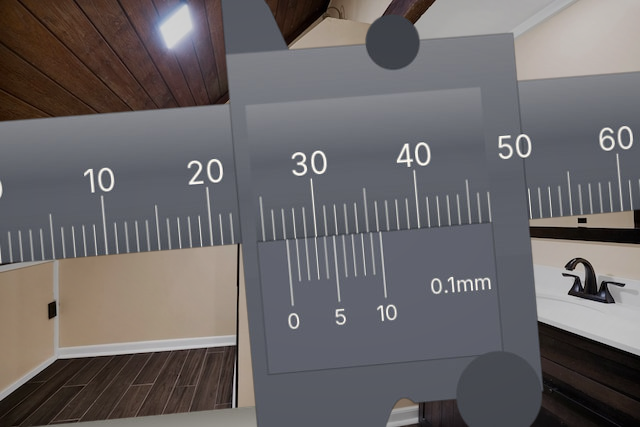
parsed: 27.2 mm
